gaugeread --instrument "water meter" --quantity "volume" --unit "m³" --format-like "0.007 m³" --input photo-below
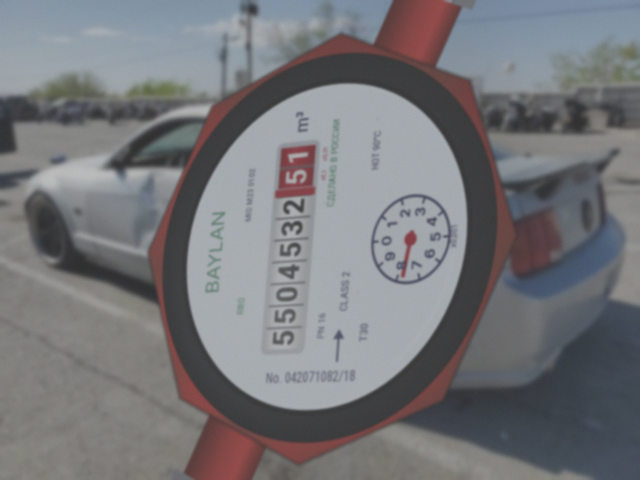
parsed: 5504532.517 m³
